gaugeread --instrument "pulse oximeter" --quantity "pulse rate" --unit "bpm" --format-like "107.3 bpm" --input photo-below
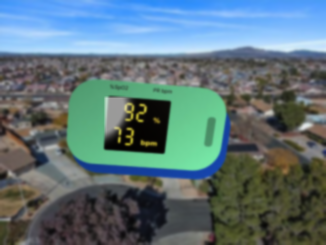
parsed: 73 bpm
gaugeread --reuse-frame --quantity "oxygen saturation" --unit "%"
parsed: 92 %
